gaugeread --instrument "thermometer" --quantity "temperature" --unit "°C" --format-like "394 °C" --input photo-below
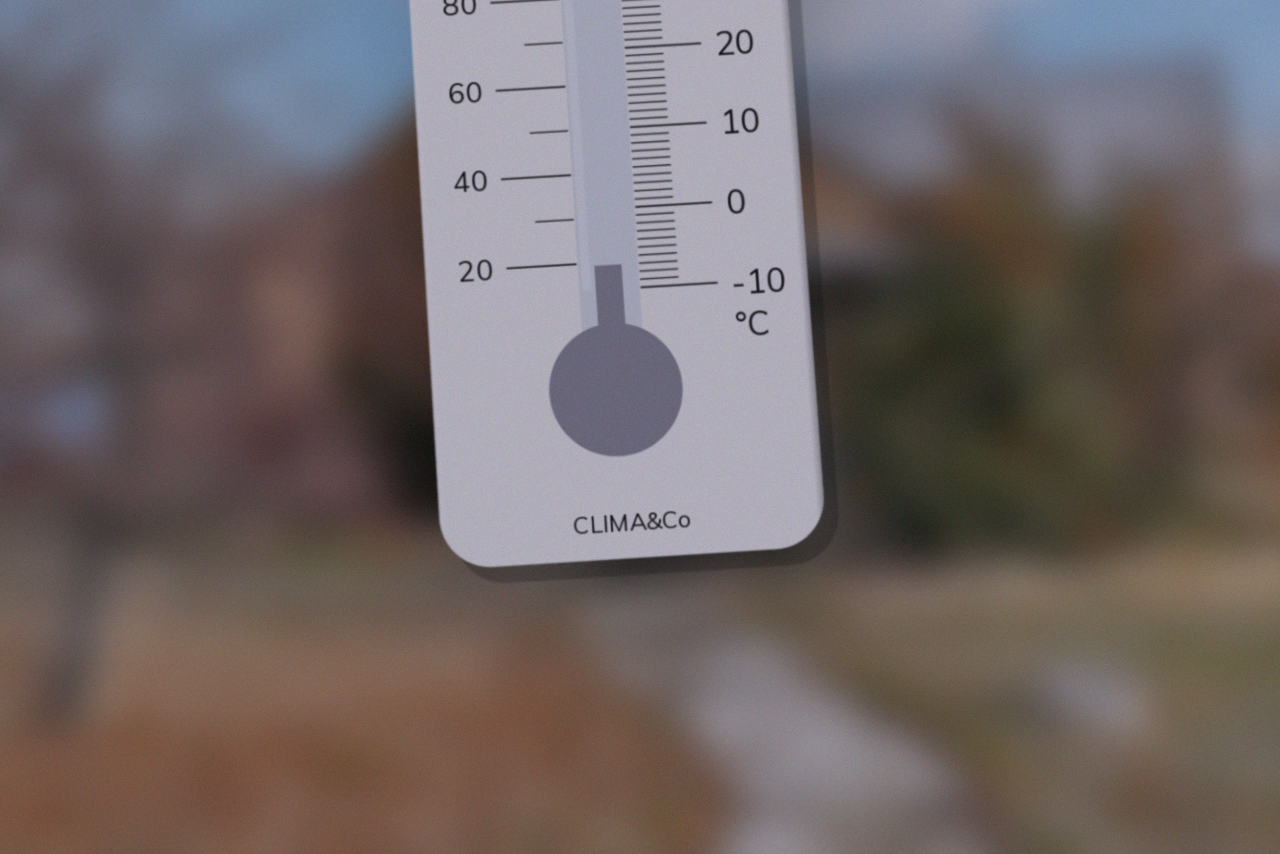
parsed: -7 °C
